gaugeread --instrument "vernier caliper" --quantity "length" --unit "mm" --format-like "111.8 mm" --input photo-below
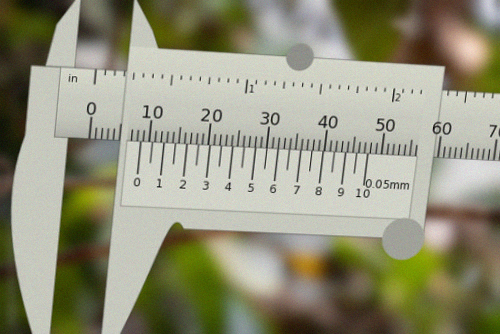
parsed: 8.6 mm
